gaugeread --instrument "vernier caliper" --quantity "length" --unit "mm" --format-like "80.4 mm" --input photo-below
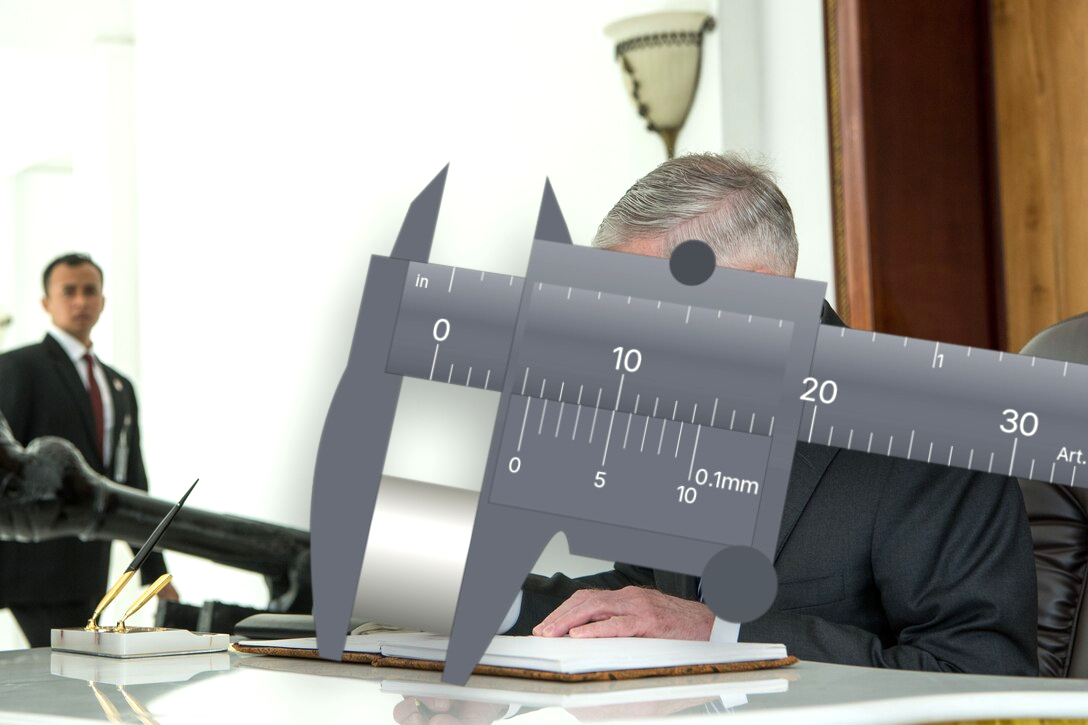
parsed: 5.4 mm
